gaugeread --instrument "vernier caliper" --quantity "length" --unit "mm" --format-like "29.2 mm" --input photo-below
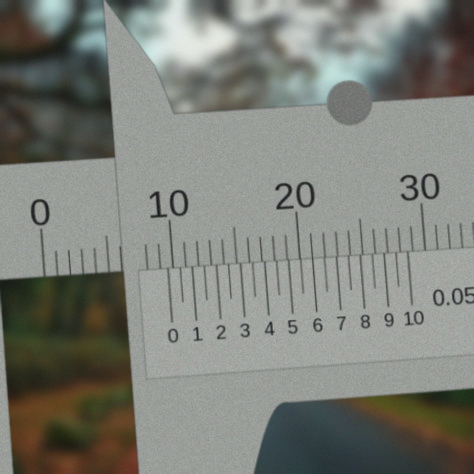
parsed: 9.6 mm
